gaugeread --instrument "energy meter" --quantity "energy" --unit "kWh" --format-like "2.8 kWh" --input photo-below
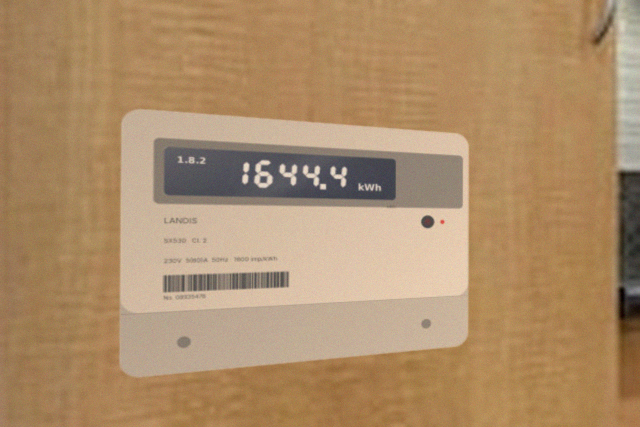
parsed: 1644.4 kWh
